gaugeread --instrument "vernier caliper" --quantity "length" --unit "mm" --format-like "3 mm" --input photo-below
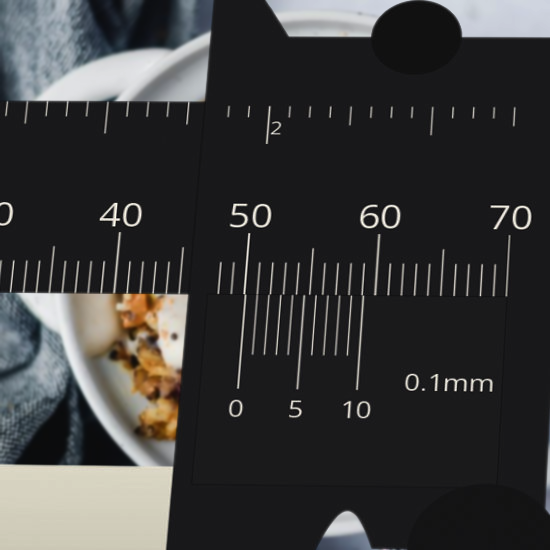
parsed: 50.1 mm
